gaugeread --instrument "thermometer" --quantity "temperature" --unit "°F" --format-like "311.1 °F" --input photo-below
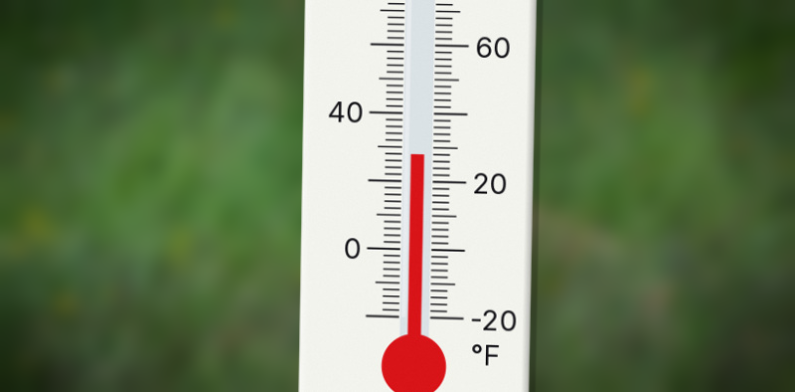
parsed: 28 °F
